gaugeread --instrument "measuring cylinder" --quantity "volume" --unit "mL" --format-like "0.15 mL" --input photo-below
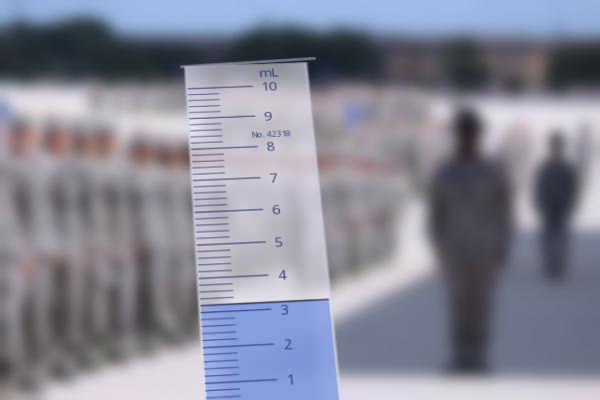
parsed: 3.2 mL
